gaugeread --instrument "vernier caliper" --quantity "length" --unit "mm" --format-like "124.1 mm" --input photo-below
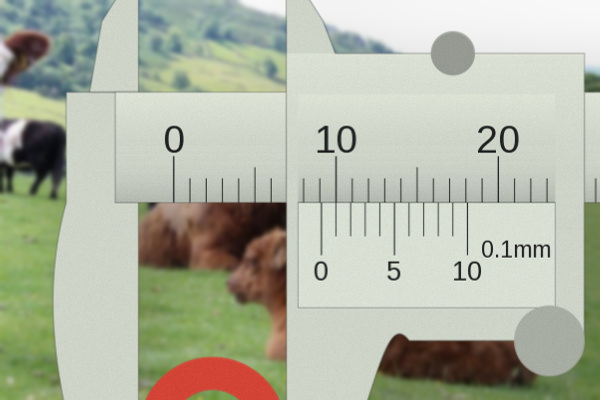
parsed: 9.1 mm
